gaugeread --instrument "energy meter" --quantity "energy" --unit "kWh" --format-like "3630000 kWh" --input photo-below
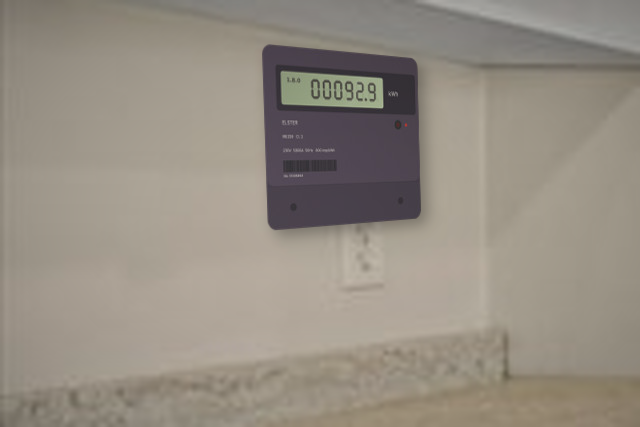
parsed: 92.9 kWh
